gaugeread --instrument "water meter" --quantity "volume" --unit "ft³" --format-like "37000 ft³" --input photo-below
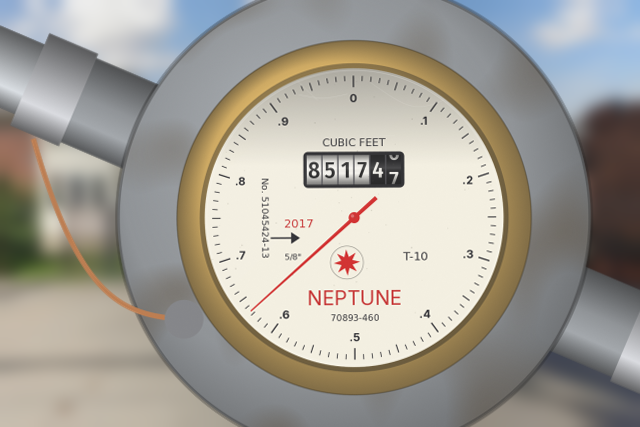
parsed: 851746.63 ft³
